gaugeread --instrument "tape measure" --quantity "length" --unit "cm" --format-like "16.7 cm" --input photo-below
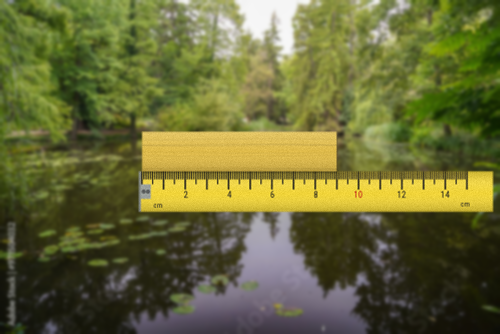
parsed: 9 cm
